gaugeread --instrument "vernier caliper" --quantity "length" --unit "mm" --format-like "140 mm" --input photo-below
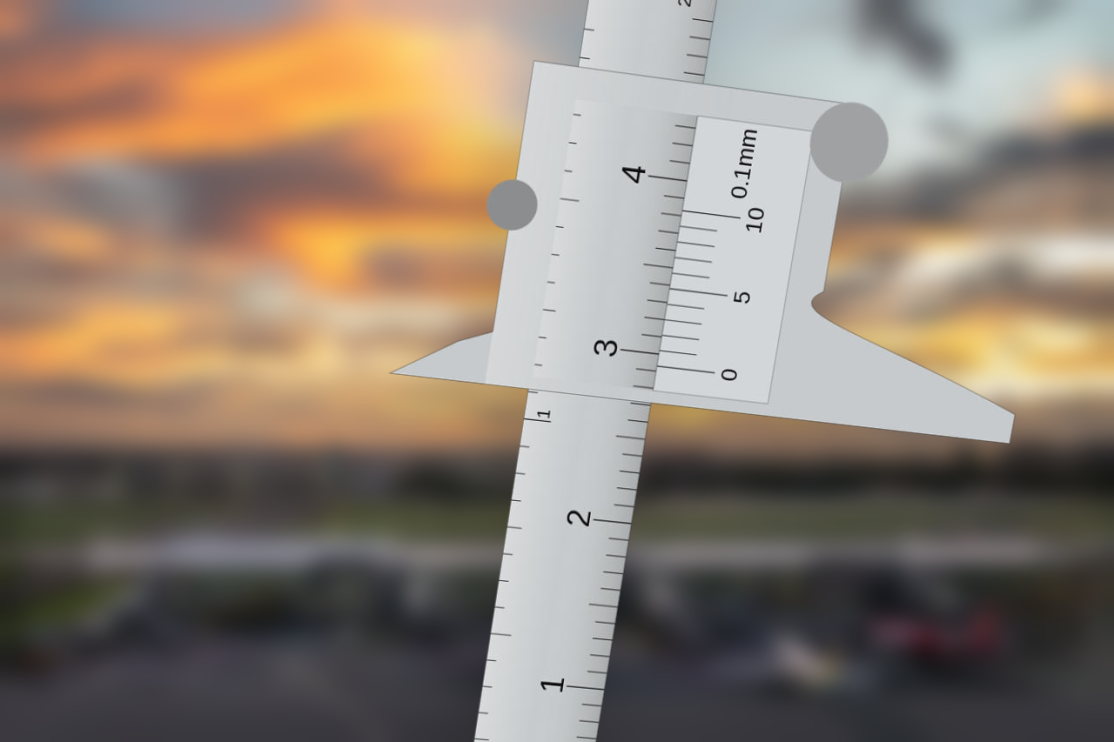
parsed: 29.3 mm
